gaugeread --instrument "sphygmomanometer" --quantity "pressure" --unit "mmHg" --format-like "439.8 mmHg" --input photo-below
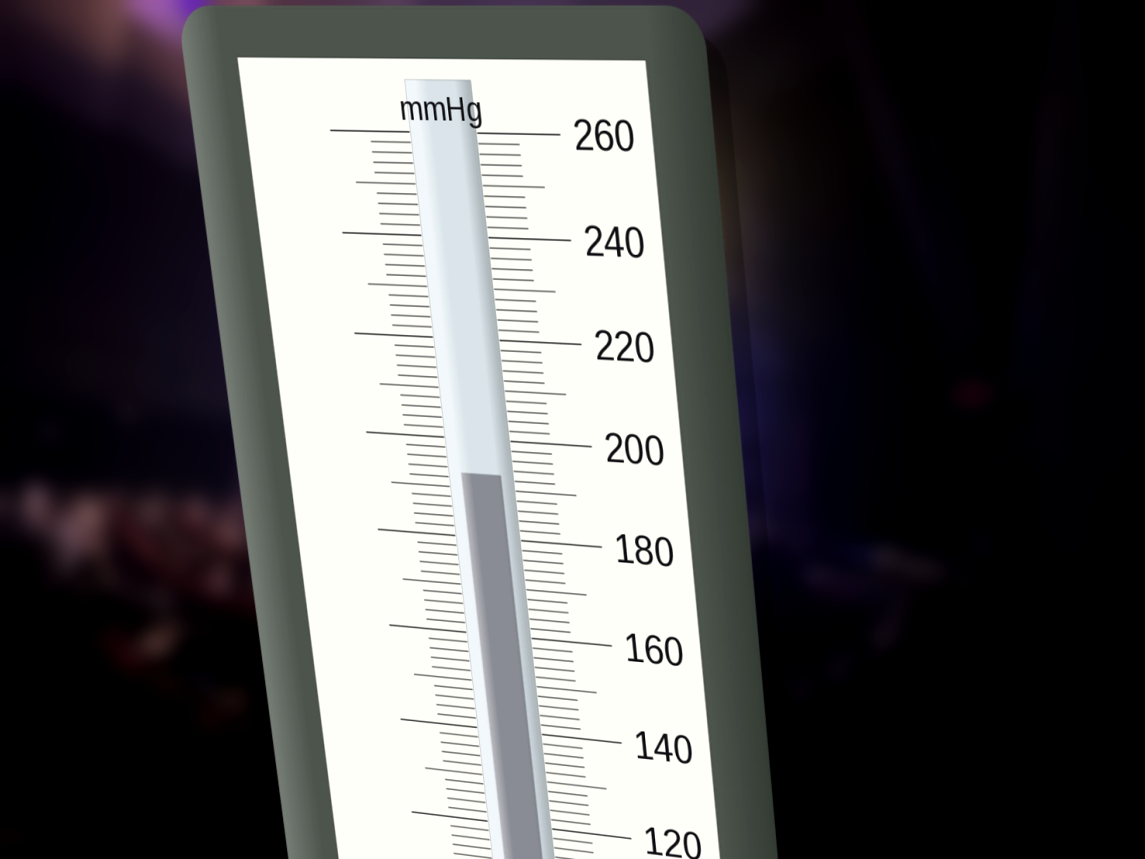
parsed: 193 mmHg
